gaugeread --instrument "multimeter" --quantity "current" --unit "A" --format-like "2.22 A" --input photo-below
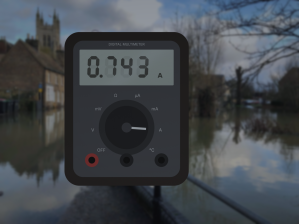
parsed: 0.743 A
